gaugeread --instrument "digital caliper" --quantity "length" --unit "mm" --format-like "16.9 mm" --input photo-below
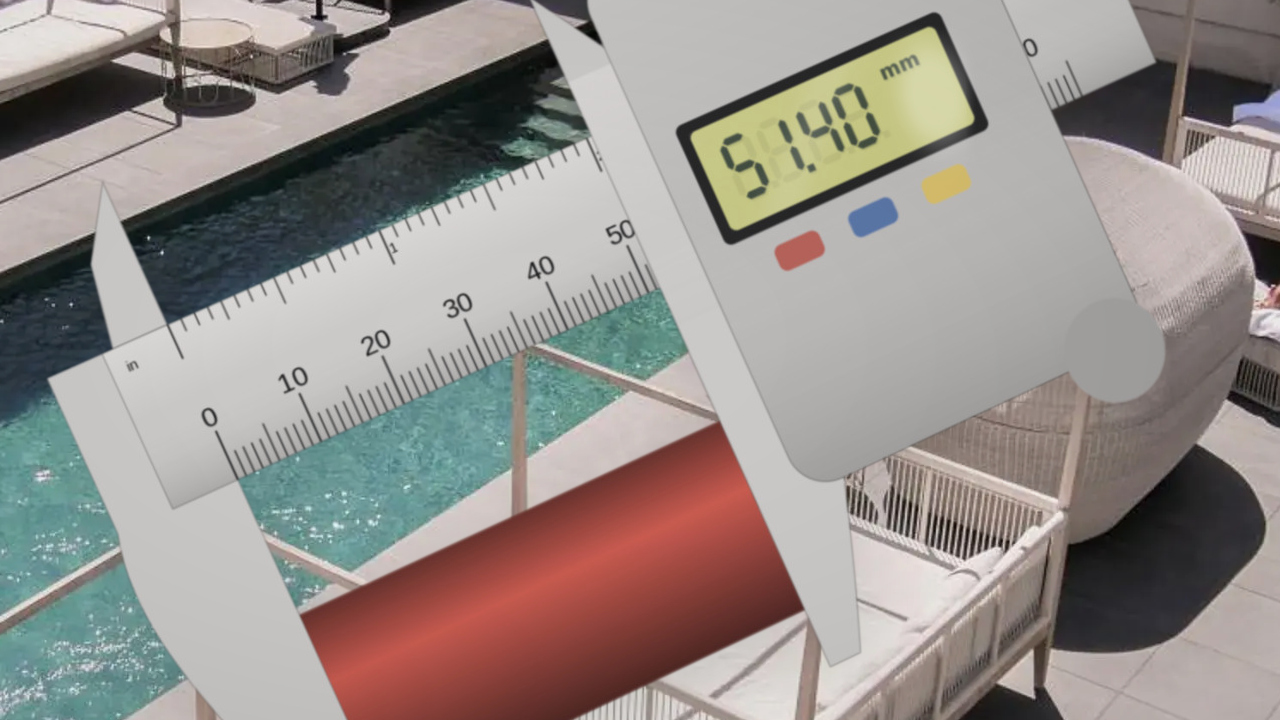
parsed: 51.40 mm
